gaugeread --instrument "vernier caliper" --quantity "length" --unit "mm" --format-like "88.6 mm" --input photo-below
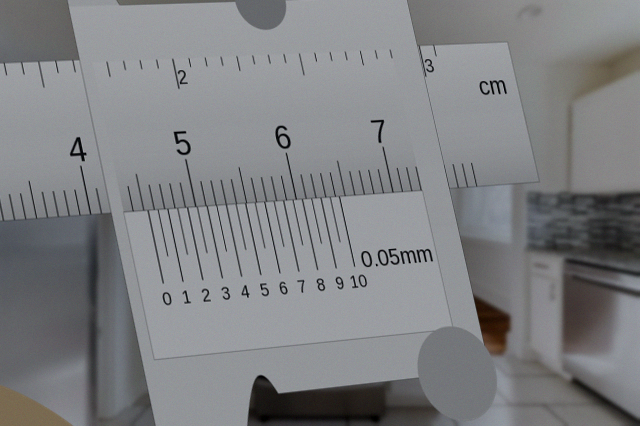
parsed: 45.4 mm
